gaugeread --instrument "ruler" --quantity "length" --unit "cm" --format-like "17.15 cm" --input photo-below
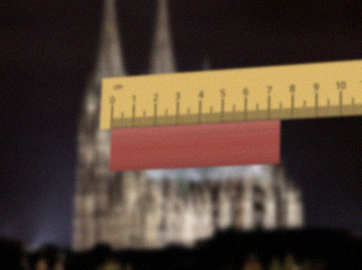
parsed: 7.5 cm
